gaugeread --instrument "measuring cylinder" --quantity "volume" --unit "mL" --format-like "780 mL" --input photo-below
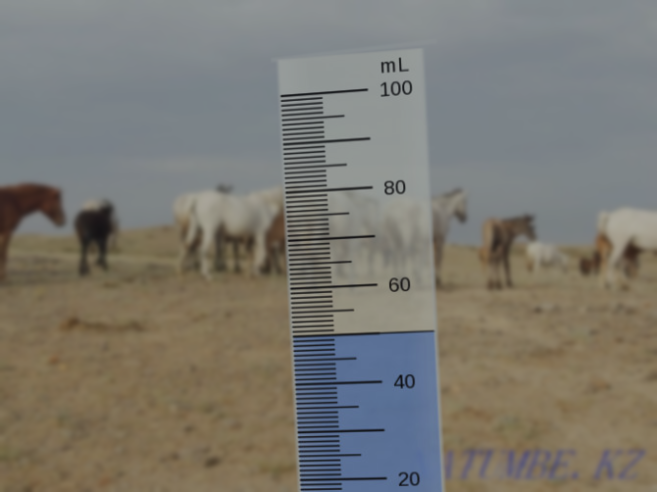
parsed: 50 mL
